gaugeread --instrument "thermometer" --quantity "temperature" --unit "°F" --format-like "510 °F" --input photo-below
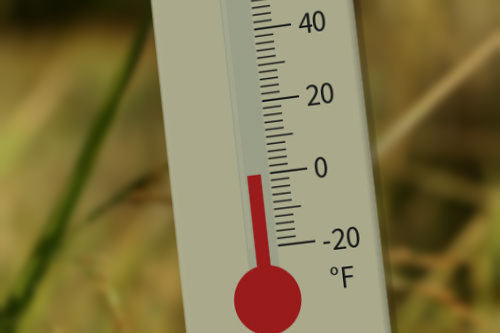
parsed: 0 °F
